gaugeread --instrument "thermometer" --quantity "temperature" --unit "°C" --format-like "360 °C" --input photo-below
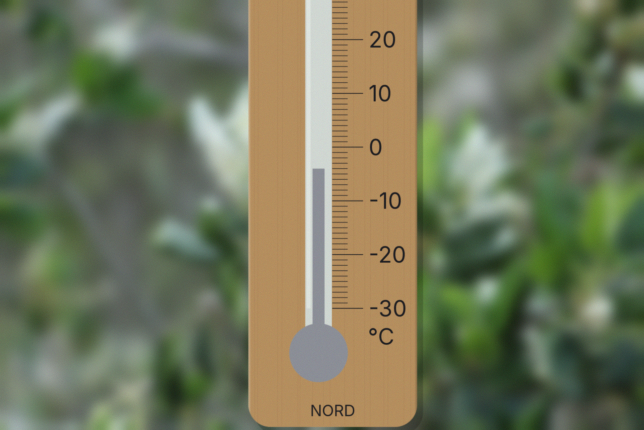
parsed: -4 °C
